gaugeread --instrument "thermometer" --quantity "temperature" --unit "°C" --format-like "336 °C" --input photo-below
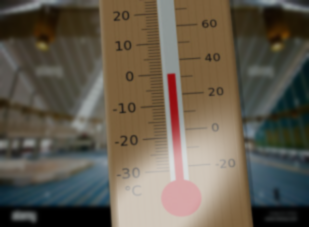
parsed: 0 °C
